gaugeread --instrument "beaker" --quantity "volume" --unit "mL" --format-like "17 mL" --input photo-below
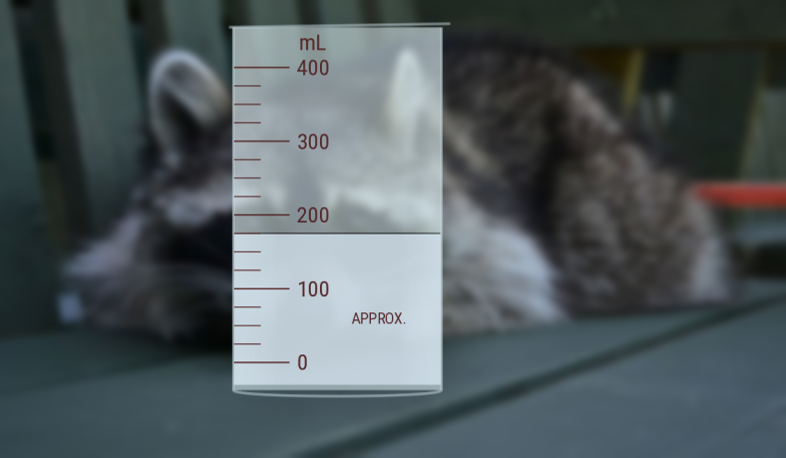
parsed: 175 mL
